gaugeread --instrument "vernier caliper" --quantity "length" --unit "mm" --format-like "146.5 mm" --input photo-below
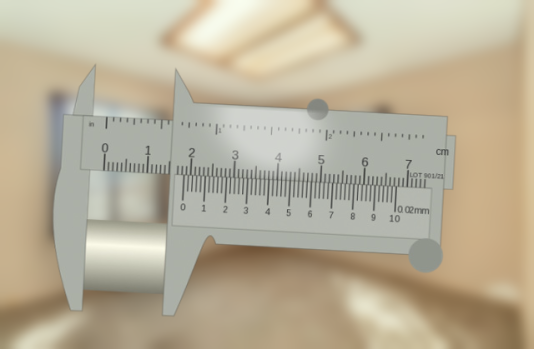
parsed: 18.5 mm
